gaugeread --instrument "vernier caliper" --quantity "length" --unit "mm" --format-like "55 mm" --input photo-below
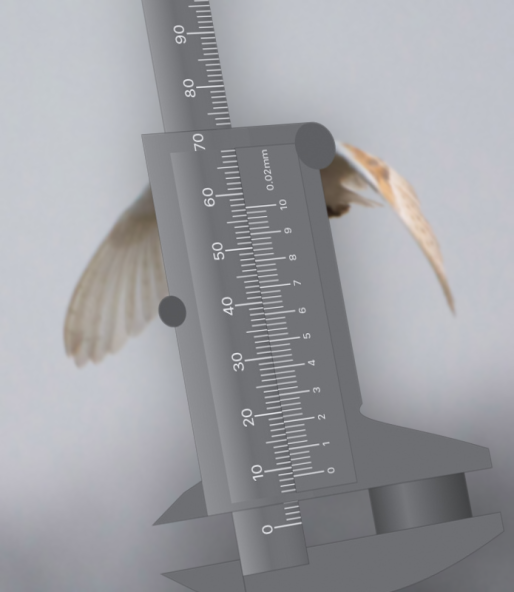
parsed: 8.4 mm
